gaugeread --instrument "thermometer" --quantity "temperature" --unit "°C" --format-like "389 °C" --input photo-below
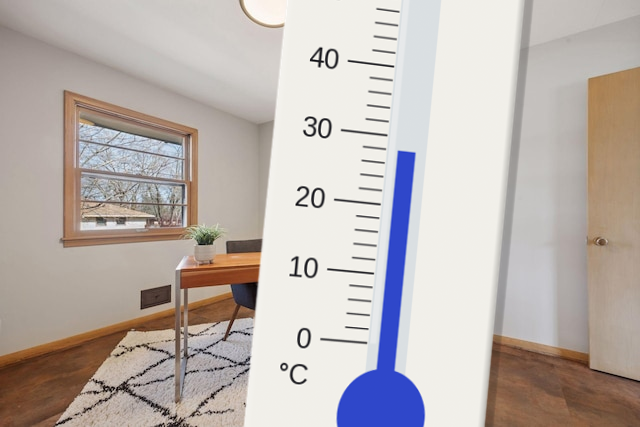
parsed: 28 °C
